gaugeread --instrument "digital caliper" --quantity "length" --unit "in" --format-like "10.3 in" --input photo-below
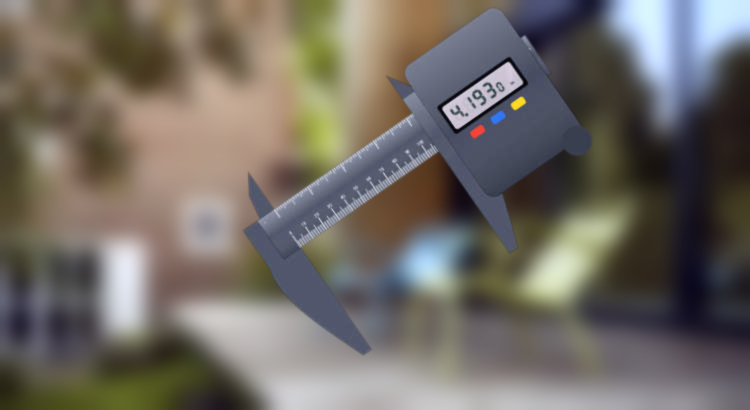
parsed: 4.1930 in
